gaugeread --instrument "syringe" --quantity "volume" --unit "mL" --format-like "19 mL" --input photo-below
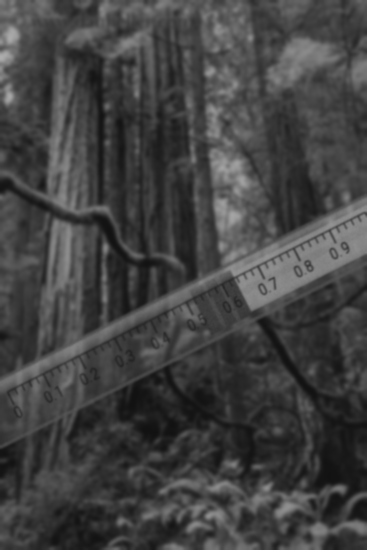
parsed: 0.52 mL
